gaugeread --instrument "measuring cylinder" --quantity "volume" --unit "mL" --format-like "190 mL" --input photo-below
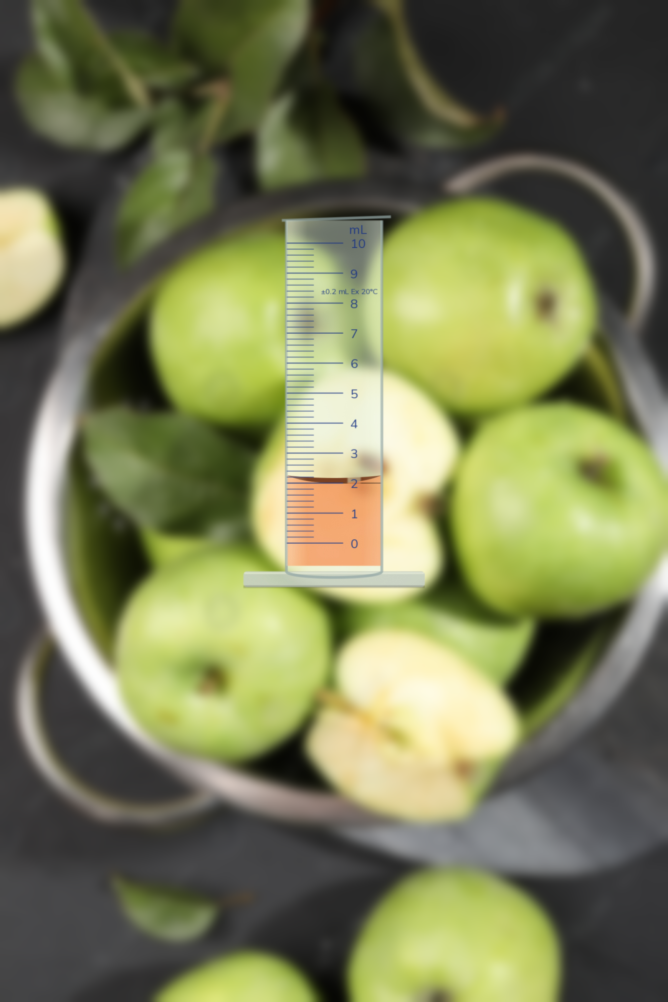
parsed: 2 mL
